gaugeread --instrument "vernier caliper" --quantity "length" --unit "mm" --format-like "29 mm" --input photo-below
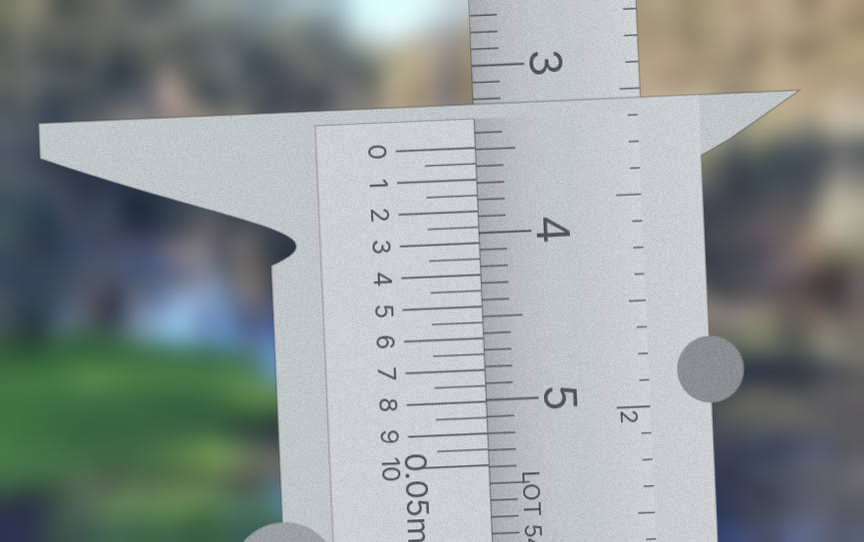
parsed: 34.9 mm
